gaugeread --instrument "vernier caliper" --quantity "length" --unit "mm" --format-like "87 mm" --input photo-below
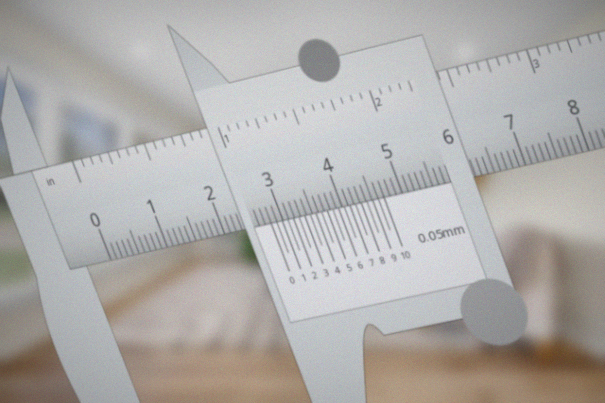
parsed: 28.0 mm
